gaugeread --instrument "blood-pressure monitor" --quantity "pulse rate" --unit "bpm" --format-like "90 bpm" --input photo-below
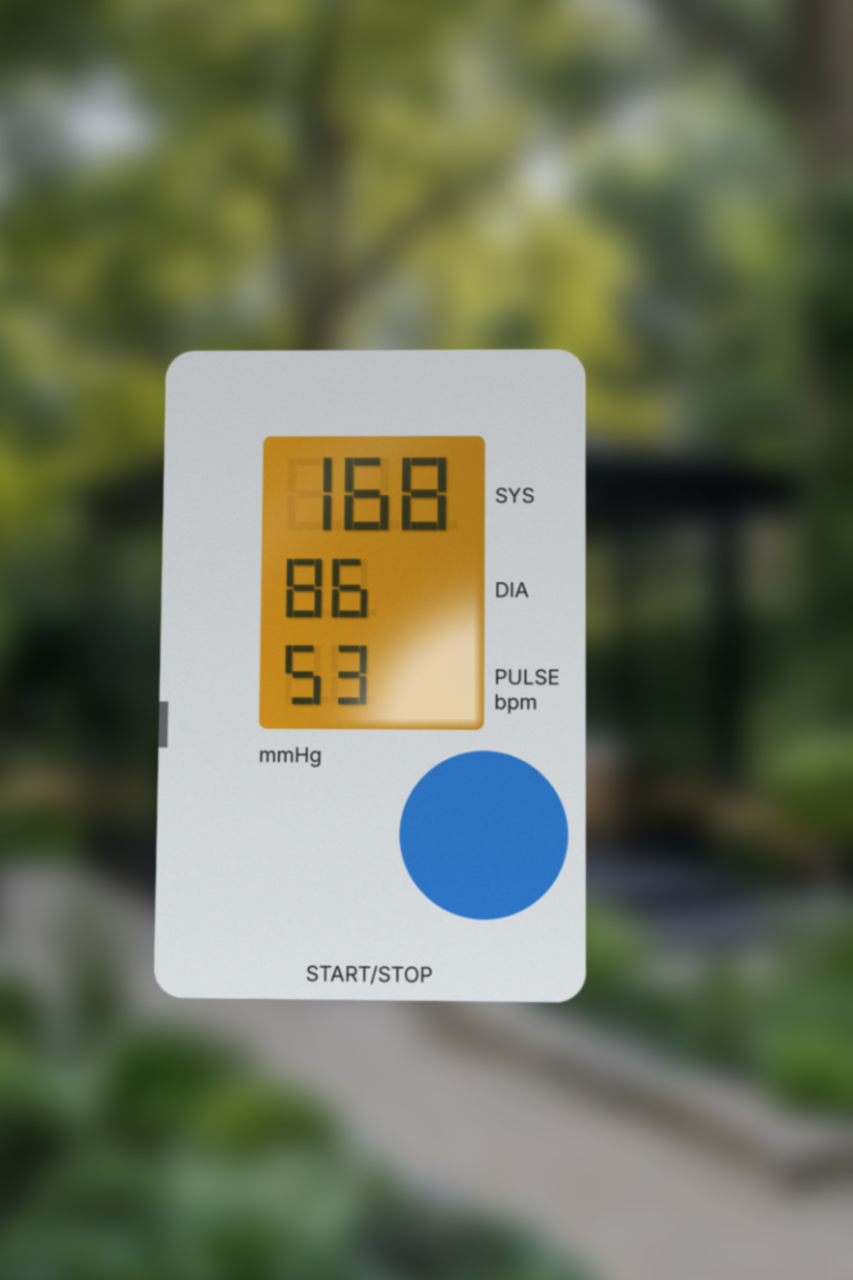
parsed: 53 bpm
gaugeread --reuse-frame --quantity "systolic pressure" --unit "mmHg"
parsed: 168 mmHg
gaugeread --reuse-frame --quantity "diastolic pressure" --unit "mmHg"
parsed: 86 mmHg
